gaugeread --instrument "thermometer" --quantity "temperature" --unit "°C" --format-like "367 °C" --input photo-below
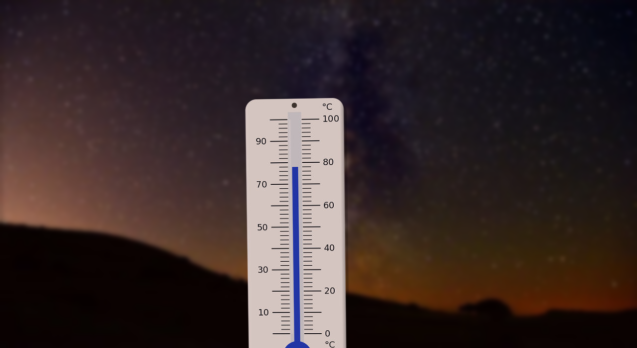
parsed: 78 °C
